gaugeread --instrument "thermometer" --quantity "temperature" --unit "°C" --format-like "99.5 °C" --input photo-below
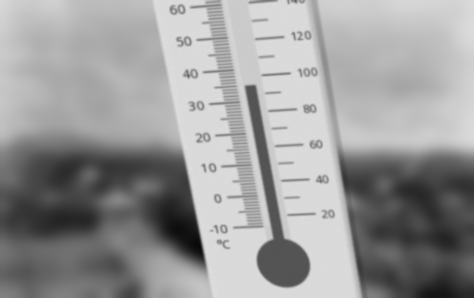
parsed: 35 °C
